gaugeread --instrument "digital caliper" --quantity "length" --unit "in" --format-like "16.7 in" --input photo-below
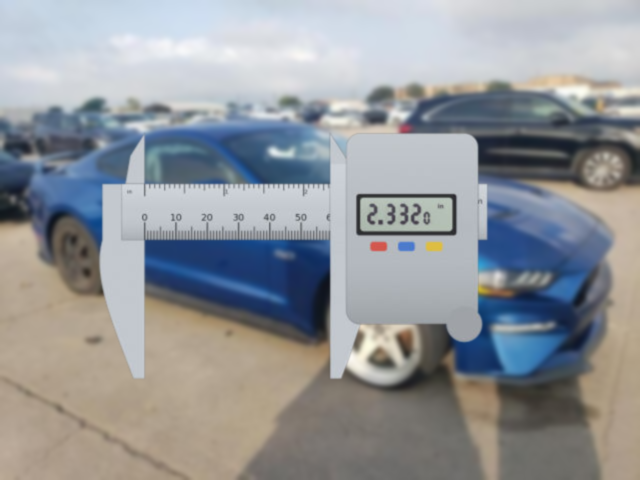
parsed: 2.3320 in
